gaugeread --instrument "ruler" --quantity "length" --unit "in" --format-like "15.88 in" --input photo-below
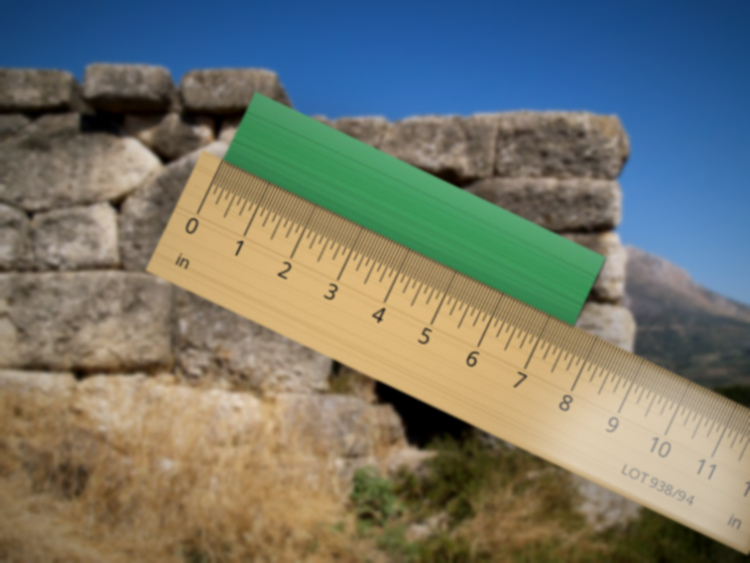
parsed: 7.5 in
